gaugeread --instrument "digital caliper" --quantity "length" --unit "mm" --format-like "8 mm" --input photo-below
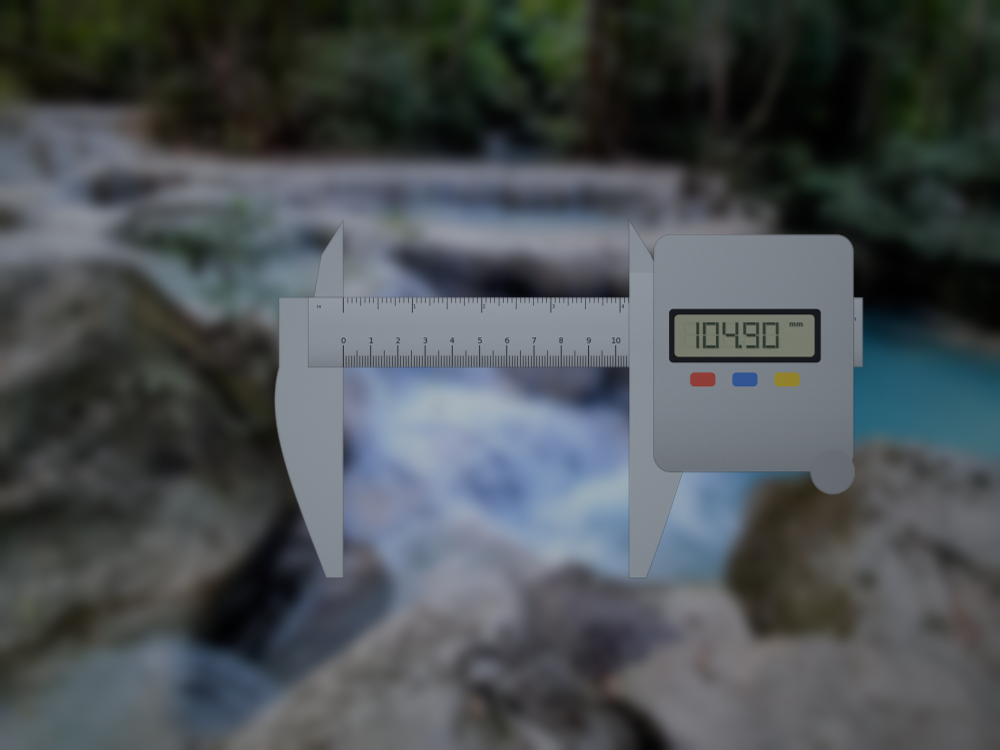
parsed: 104.90 mm
